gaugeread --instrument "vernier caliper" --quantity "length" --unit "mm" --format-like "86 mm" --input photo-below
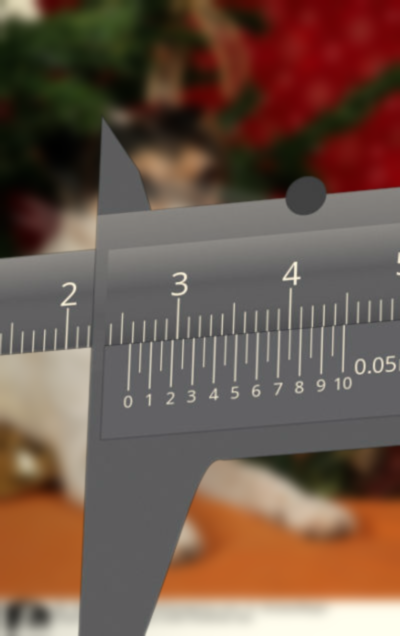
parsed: 25.8 mm
